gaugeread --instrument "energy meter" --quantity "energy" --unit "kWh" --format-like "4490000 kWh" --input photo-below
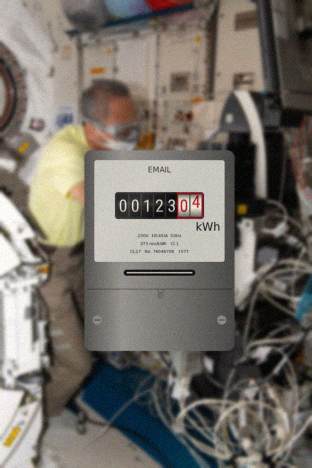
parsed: 123.04 kWh
